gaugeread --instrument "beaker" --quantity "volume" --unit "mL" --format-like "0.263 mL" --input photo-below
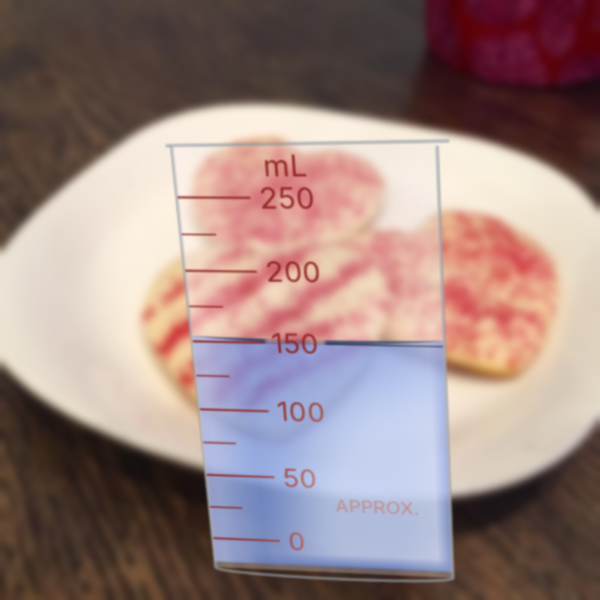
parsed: 150 mL
